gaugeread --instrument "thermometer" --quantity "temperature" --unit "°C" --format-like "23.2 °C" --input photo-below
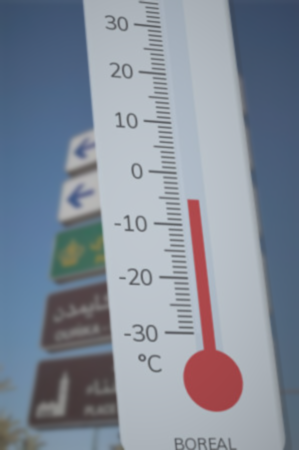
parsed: -5 °C
